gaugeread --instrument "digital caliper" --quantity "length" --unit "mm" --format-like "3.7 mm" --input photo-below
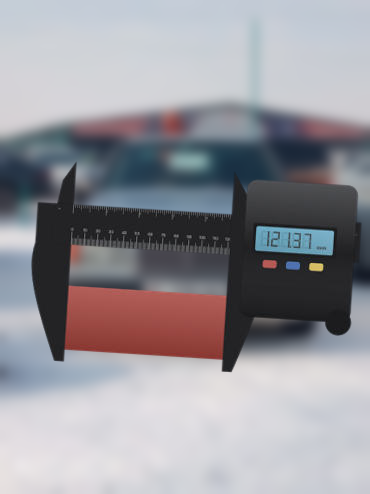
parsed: 121.37 mm
